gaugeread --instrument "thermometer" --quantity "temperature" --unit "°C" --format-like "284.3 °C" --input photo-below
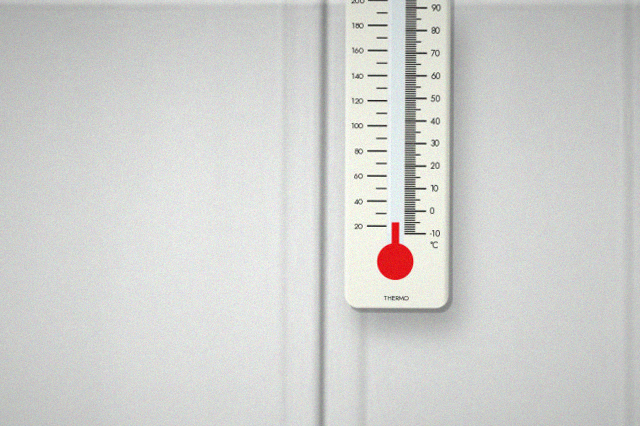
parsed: -5 °C
